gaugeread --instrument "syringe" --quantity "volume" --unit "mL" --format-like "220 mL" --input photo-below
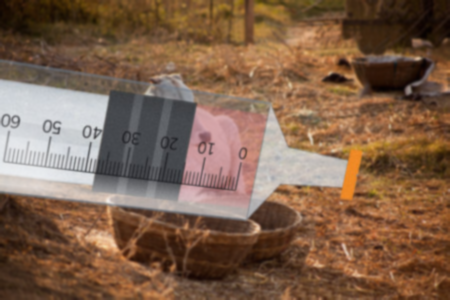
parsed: 15 mL
